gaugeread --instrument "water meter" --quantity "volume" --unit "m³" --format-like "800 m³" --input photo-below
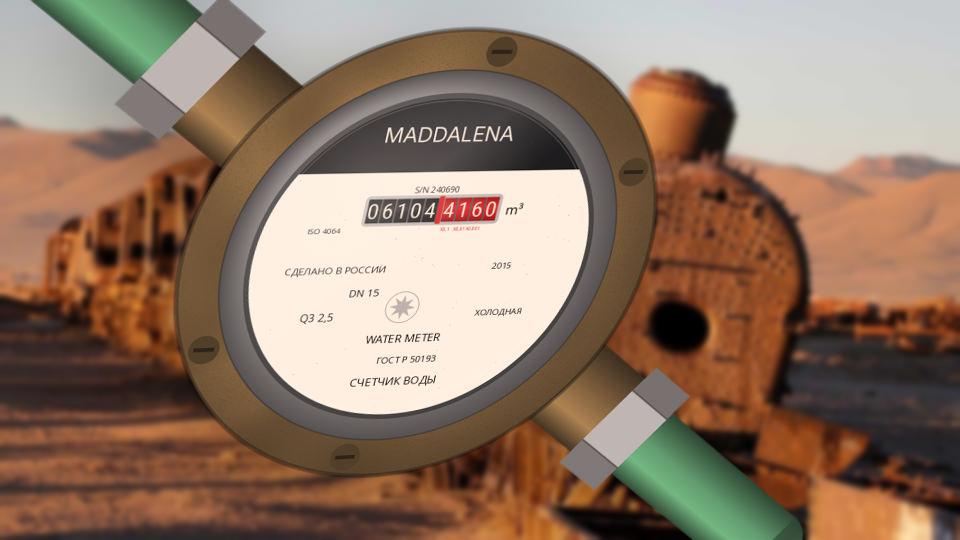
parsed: 6104.4160 m³
